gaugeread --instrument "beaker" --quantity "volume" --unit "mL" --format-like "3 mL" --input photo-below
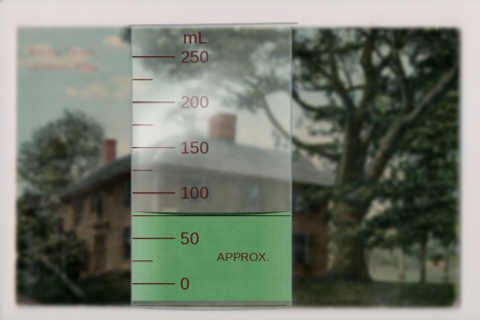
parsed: 75 mL
